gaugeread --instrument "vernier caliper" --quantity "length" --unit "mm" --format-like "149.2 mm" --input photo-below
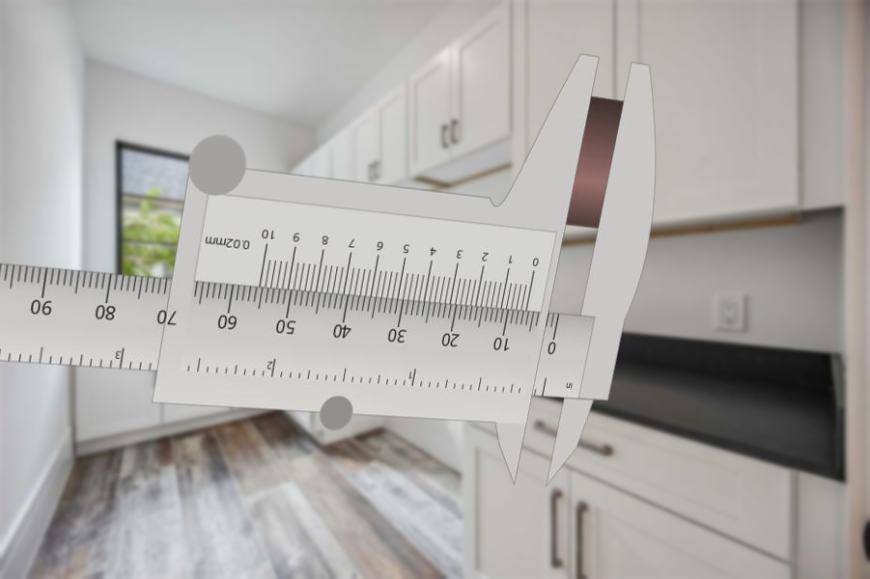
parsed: 6.5 mm
